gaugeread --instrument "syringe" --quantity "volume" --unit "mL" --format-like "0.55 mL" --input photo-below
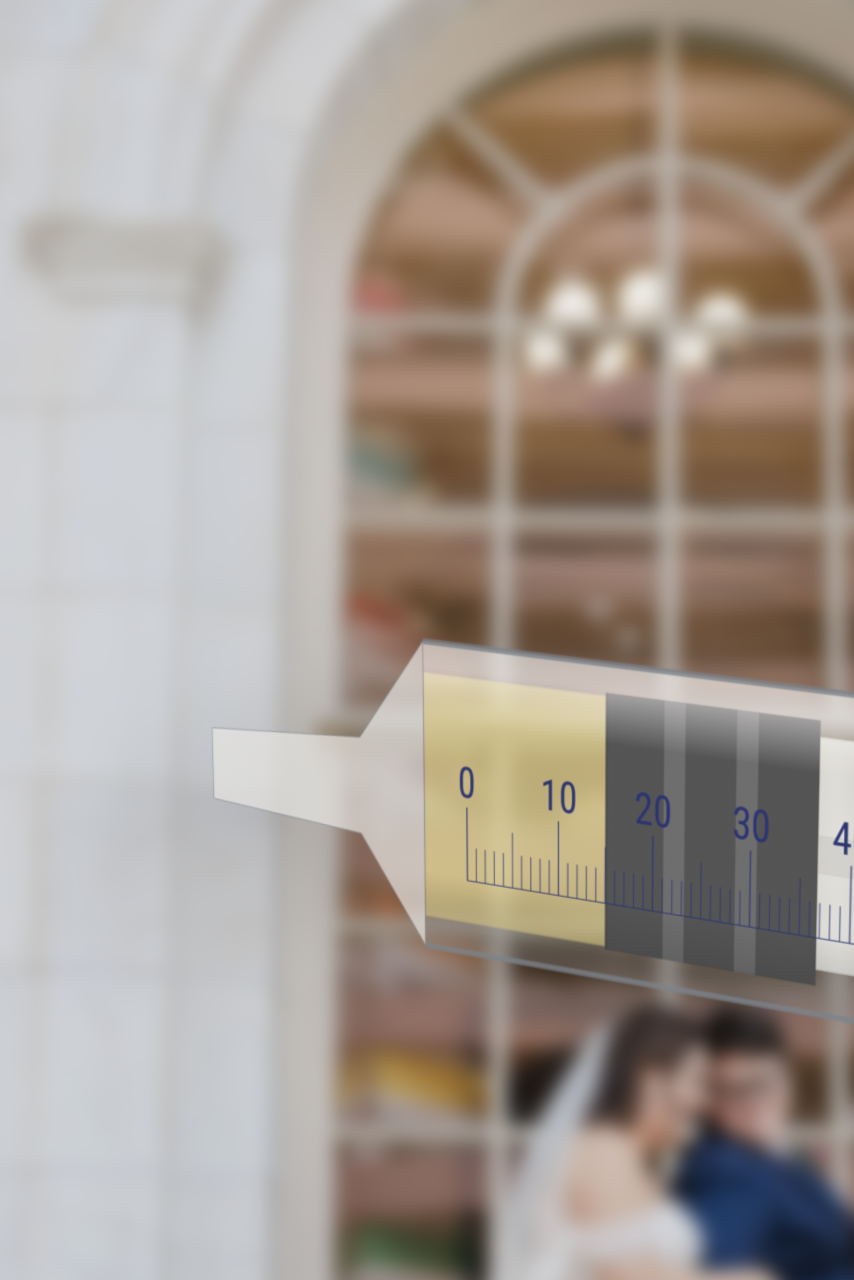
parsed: 15 mL
